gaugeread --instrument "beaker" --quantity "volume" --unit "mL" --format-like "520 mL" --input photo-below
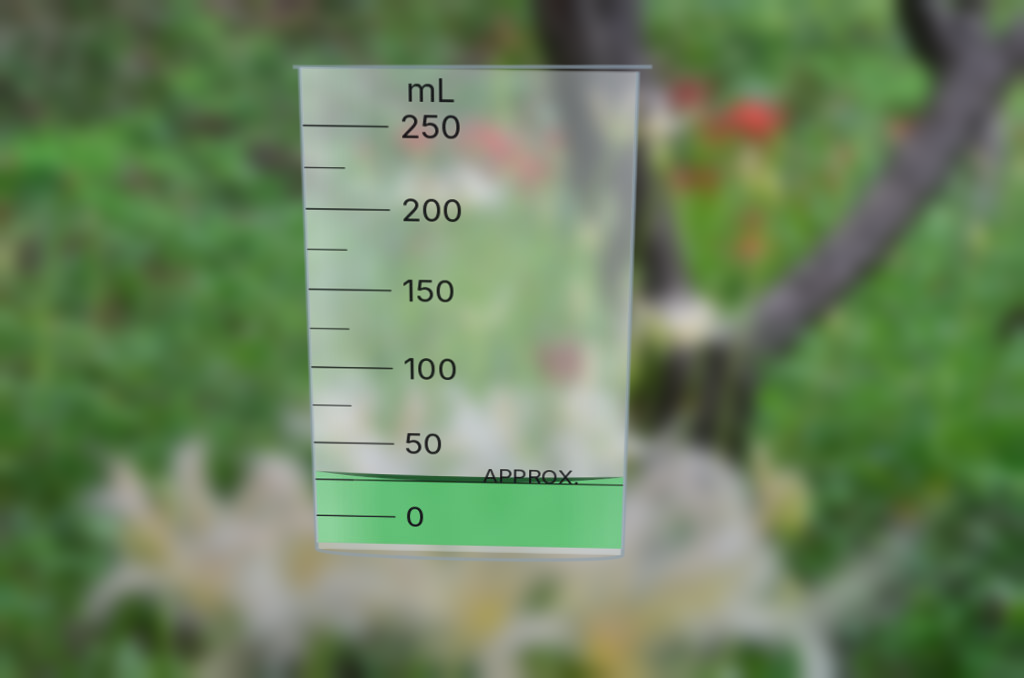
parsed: 25 mL
